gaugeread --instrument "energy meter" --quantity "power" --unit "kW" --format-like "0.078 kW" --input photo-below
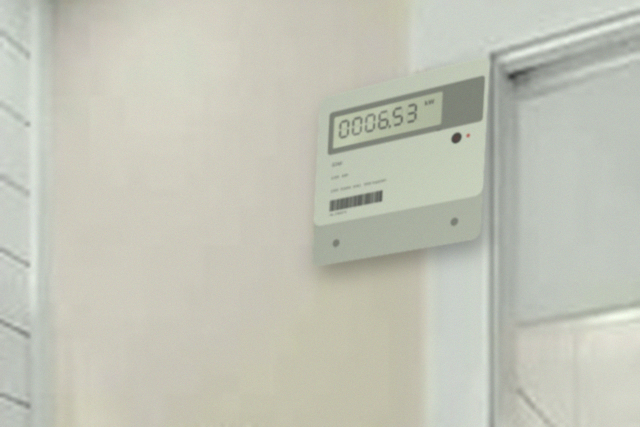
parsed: 6.53 kW
